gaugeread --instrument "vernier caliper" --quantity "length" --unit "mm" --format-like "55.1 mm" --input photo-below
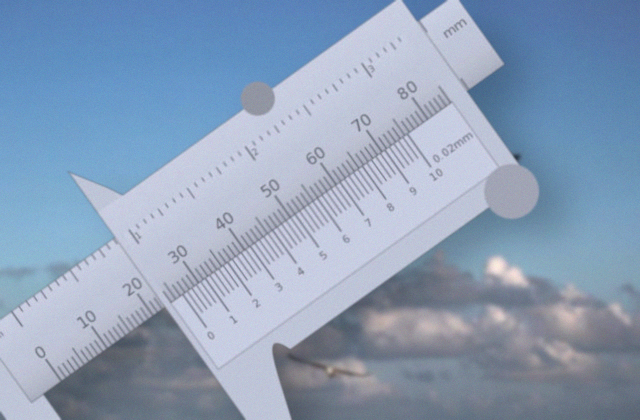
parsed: 26.5 mm
